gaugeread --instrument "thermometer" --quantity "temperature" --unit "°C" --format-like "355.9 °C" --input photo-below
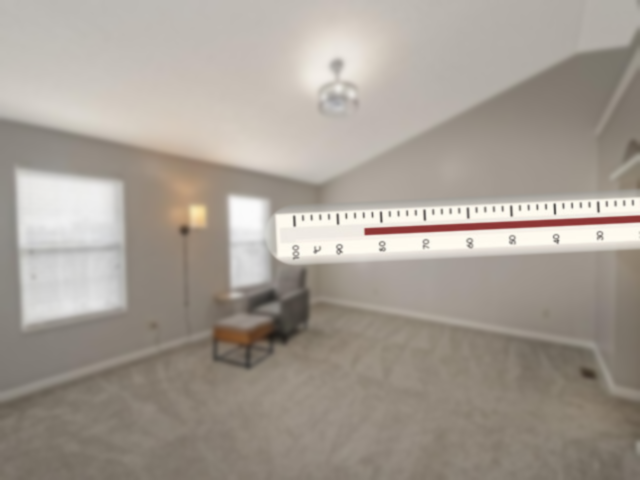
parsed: 84 °C
